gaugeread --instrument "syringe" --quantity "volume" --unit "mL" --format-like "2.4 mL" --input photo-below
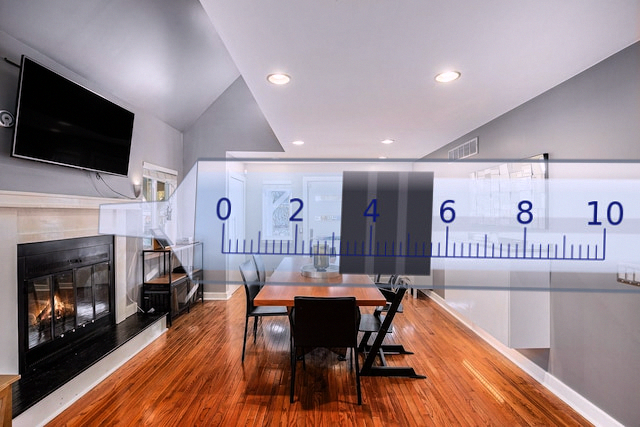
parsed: 3.2 mL
